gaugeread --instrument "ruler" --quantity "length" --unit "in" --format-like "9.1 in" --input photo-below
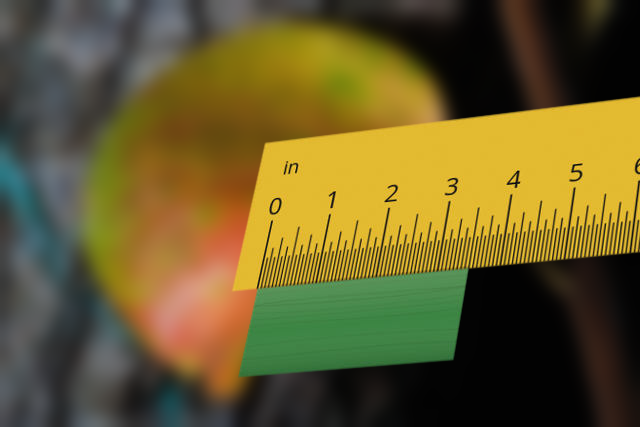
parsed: 3.5 in
